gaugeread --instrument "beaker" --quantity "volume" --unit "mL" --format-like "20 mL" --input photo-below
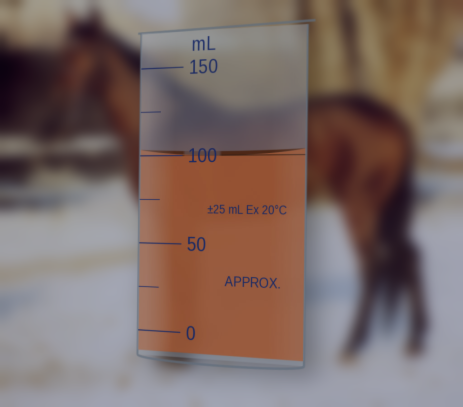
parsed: 100 mL
